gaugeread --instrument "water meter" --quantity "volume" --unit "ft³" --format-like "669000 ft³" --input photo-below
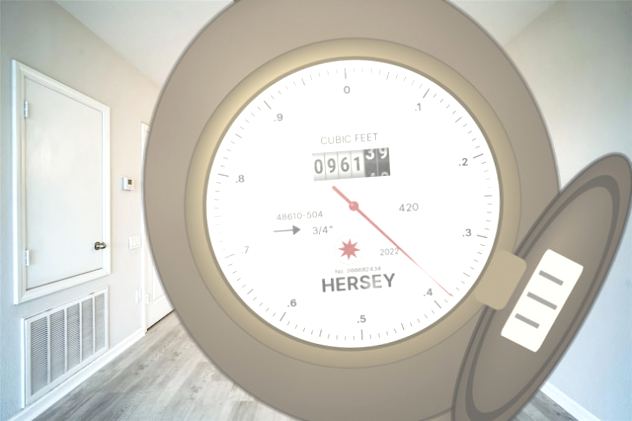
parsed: 96139.38 ft³
